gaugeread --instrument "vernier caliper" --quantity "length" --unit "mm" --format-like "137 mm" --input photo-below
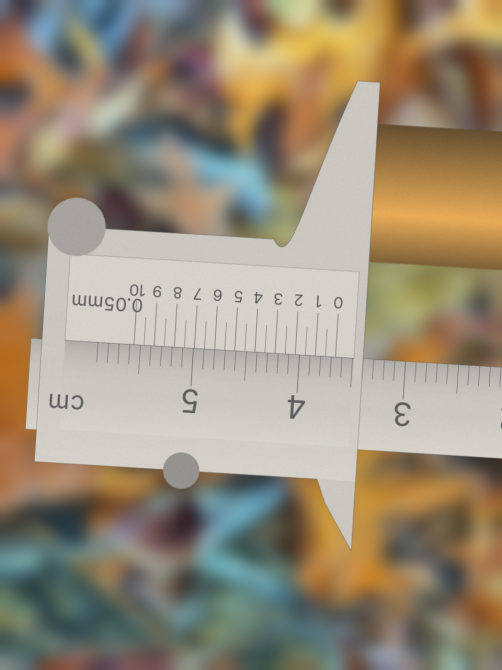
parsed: 36.6 mm
